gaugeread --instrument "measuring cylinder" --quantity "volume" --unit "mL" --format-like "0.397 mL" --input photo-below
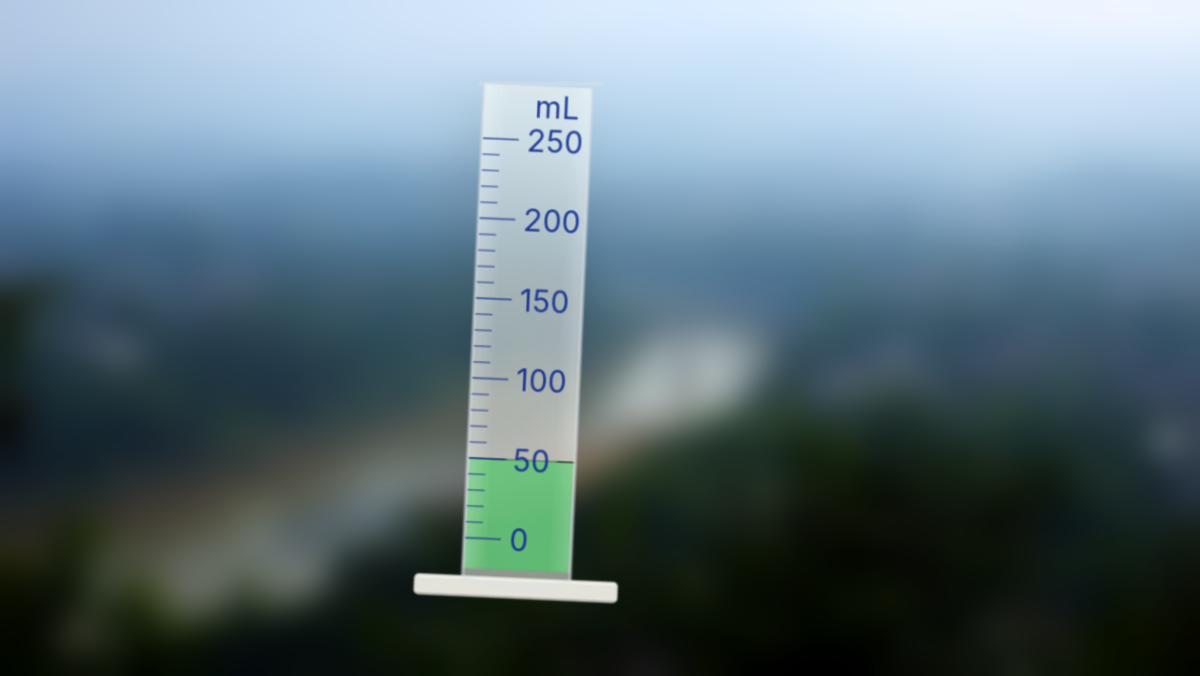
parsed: 50 mL
